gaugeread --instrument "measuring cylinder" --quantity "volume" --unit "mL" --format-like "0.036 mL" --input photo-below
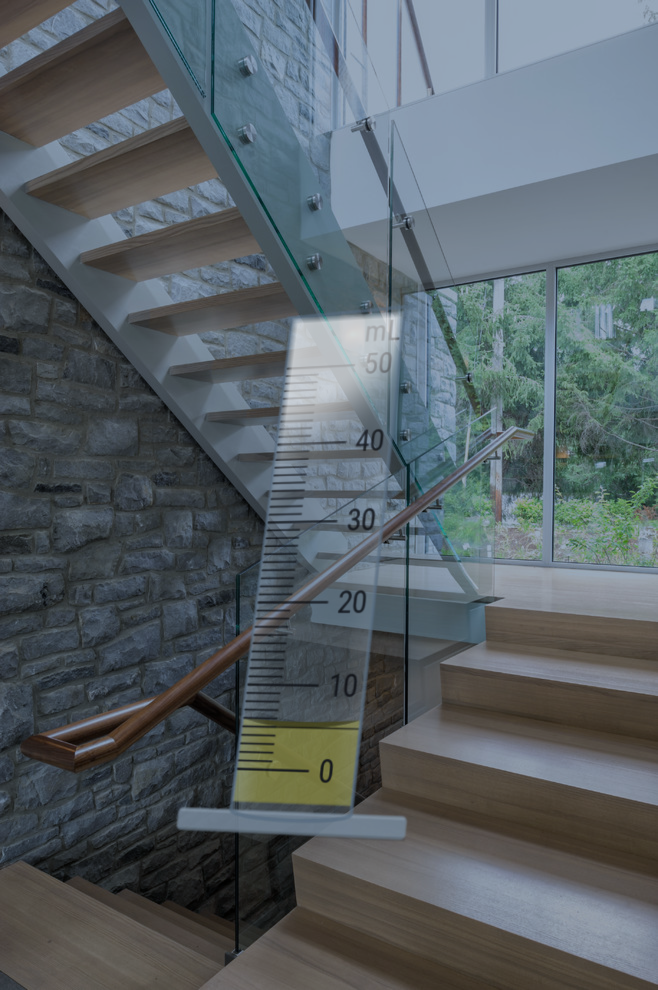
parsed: 5 mL
